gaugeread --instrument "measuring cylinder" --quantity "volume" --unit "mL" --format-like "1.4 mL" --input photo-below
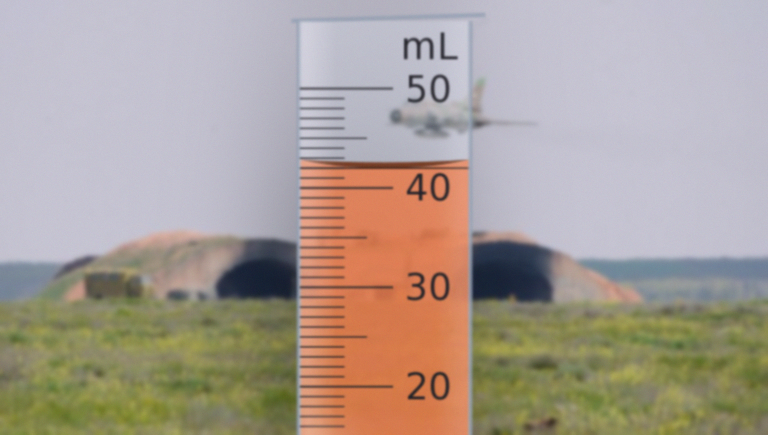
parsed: 42 mL
